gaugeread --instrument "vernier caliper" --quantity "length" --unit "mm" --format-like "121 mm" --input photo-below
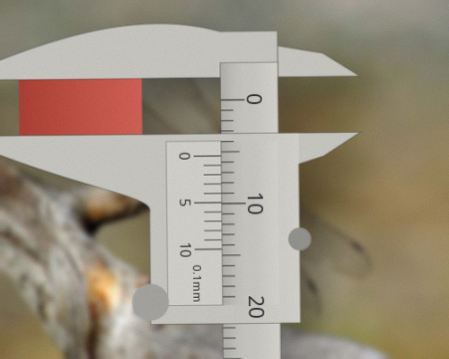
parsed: 5.4 mm
